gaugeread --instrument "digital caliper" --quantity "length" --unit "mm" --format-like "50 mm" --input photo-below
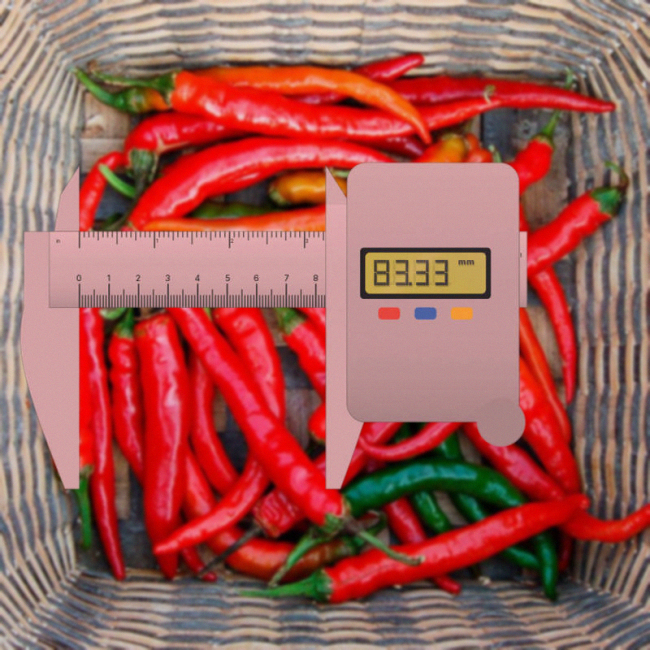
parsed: 83.33 mm
